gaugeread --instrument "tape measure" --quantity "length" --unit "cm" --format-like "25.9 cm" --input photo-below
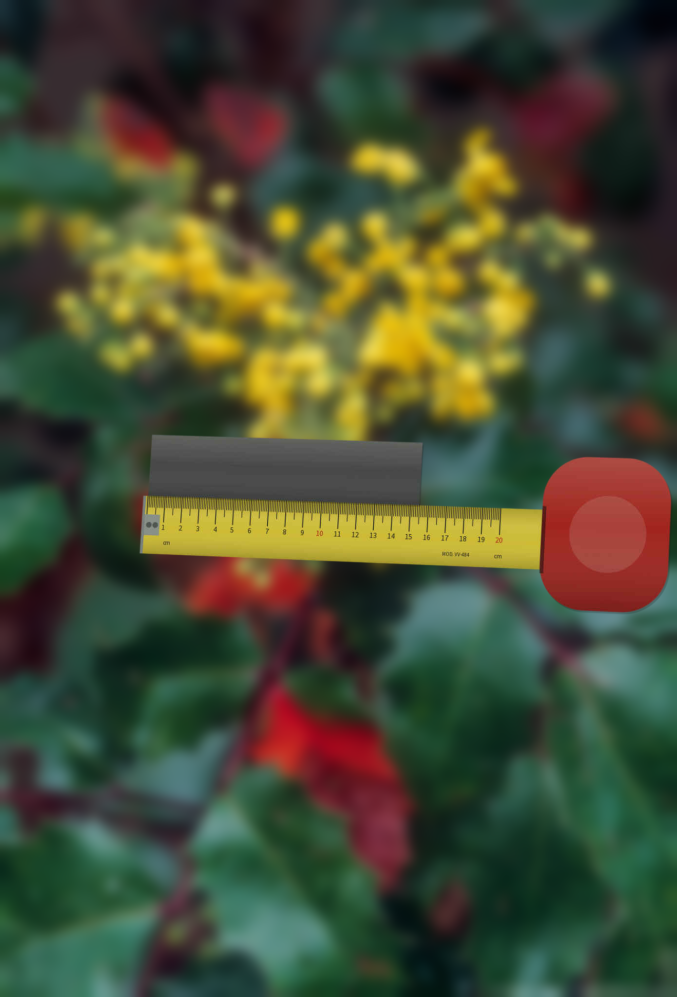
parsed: 15.5 cm
